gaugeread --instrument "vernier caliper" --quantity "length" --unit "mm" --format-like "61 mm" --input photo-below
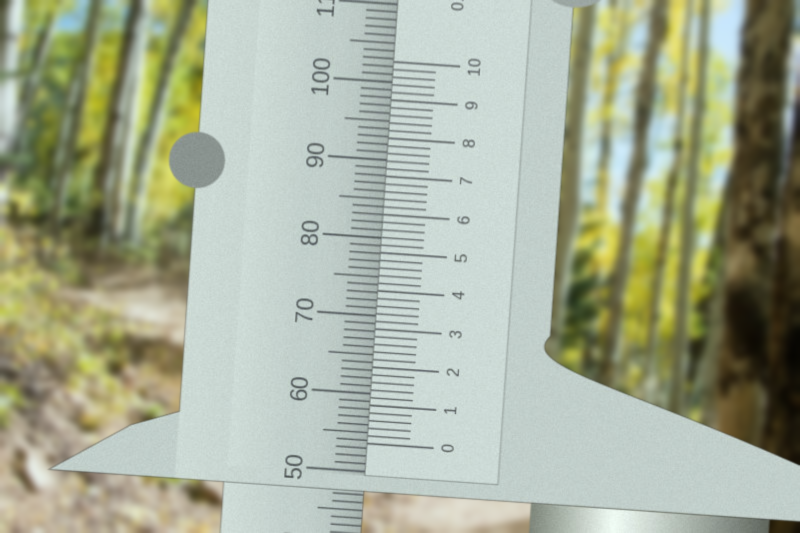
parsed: 53.6 mm
